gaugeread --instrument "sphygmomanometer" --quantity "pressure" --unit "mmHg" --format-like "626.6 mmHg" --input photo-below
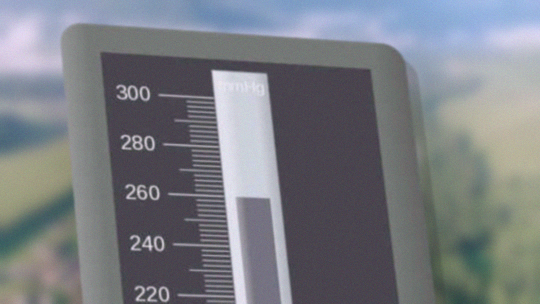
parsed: 260 mmHg
